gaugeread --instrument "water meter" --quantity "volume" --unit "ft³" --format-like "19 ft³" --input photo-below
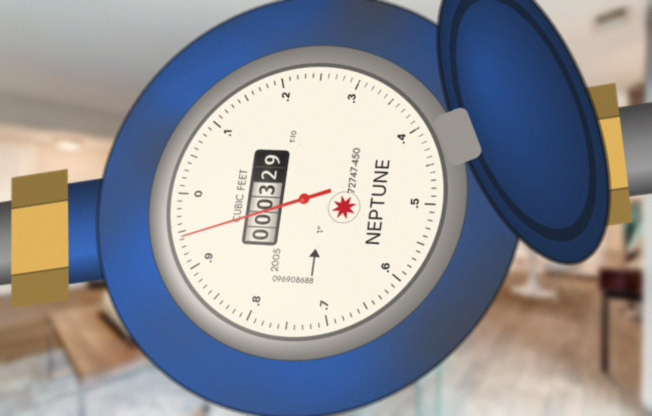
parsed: 328.94 ft³
